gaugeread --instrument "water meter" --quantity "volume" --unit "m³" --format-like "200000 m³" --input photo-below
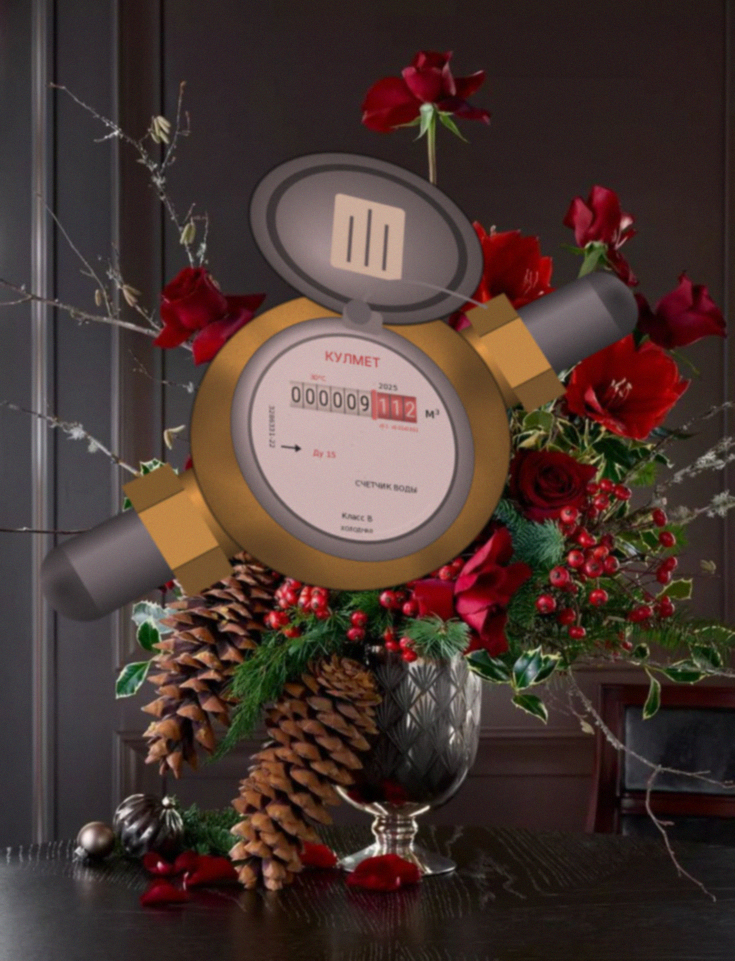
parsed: 9.112 m³
